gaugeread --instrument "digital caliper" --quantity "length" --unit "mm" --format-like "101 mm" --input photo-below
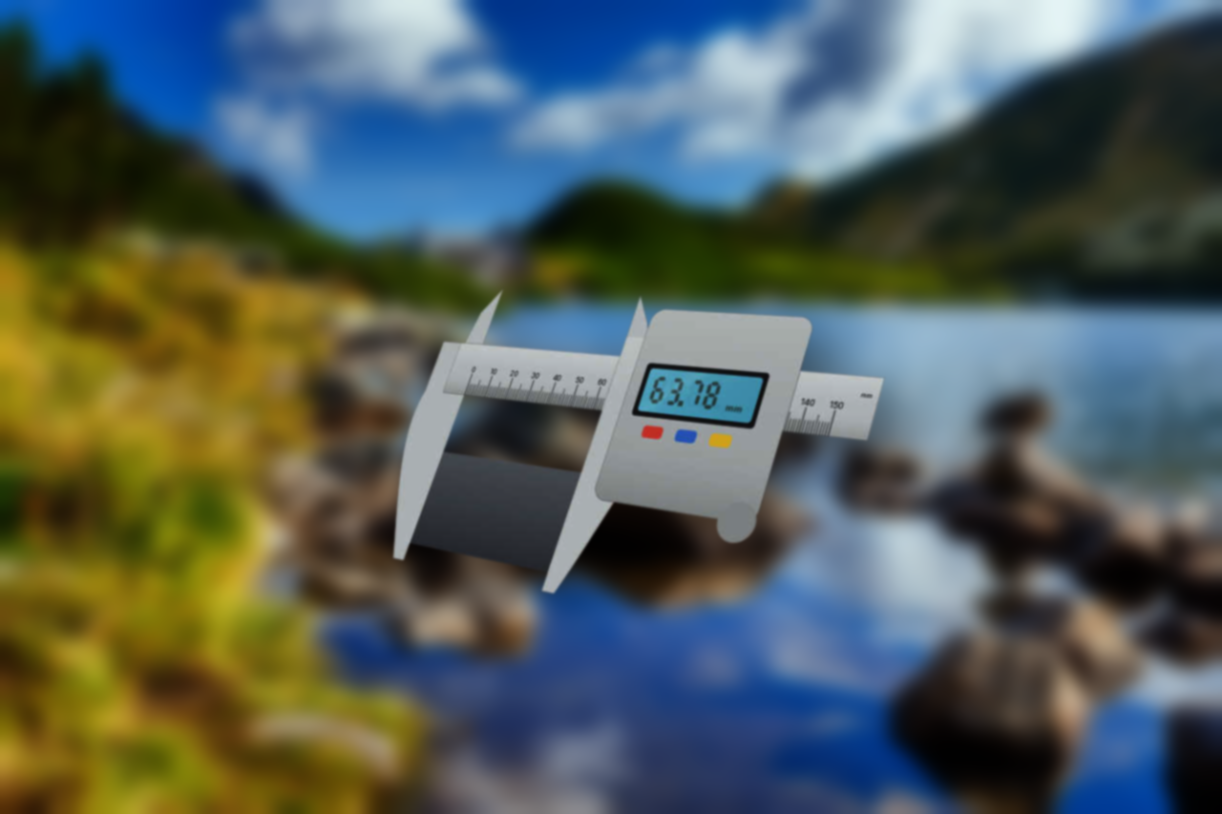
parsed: 63.78 mm
